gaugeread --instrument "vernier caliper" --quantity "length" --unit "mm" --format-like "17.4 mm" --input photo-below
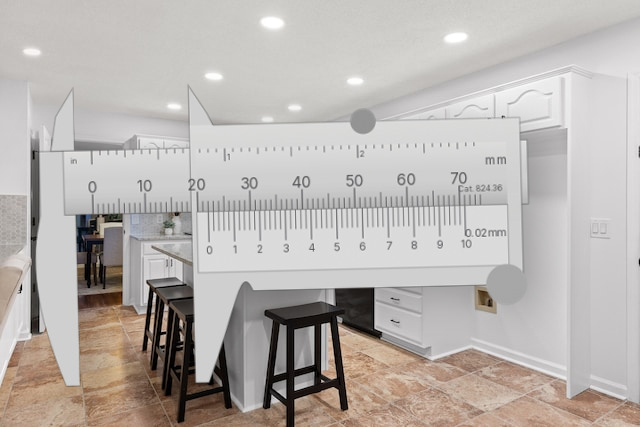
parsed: 22.0 mm
